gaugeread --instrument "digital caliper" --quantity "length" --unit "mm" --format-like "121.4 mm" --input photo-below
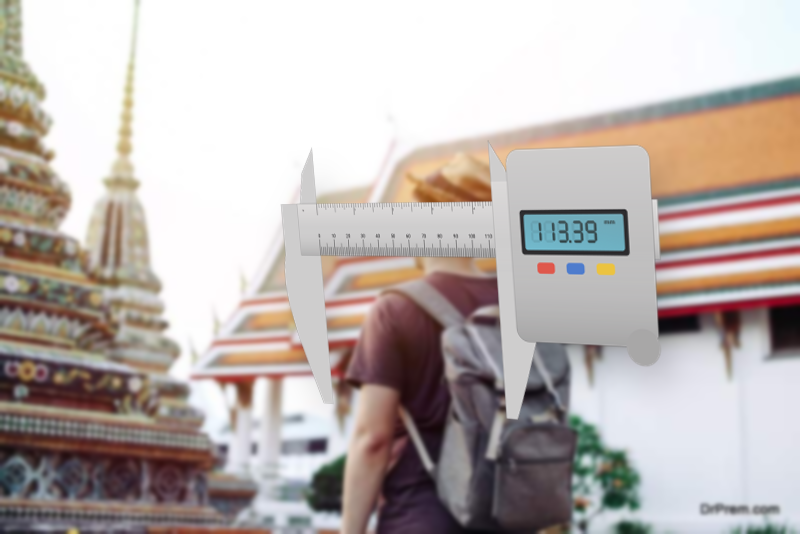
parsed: 113.39 mm
